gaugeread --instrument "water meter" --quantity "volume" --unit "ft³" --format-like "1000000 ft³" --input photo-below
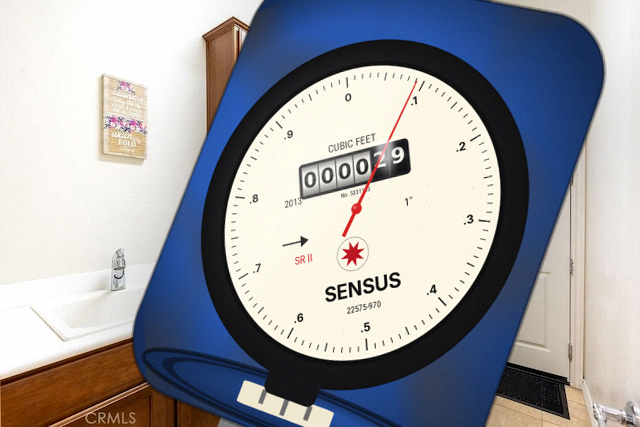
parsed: 29.09 ft³
